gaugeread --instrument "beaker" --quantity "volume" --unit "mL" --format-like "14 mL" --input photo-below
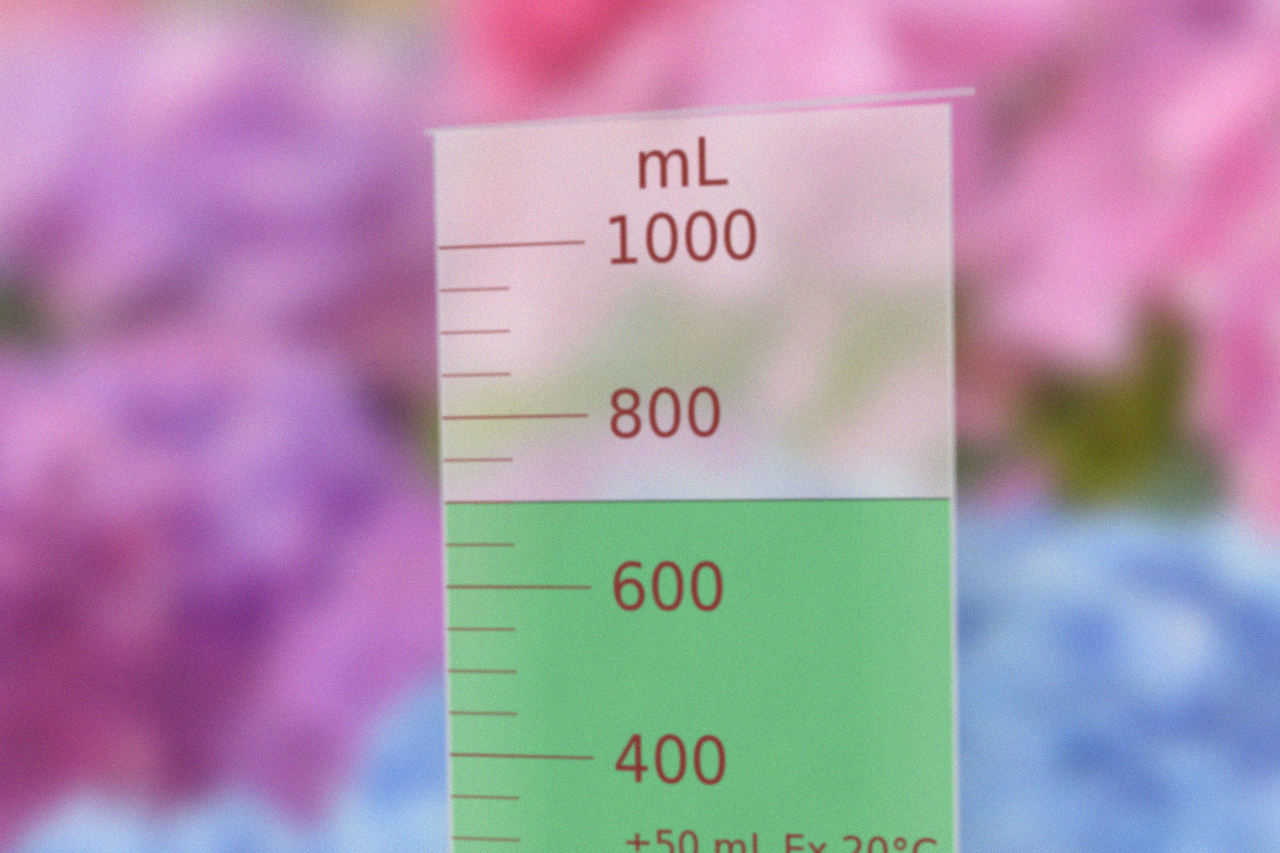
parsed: 700 mL
